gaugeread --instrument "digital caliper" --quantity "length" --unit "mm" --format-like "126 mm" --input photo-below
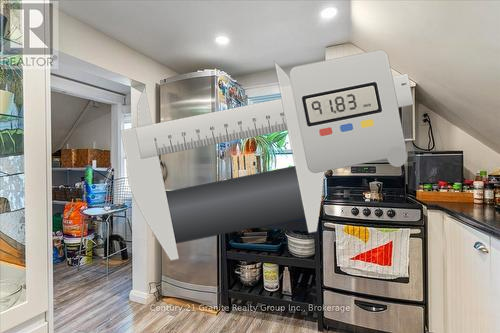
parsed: 91.83 mm
